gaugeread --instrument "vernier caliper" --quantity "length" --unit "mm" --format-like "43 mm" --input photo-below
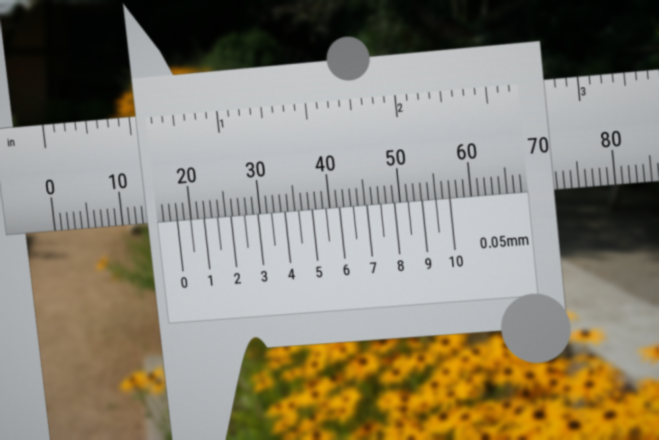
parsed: 18.0 mm
